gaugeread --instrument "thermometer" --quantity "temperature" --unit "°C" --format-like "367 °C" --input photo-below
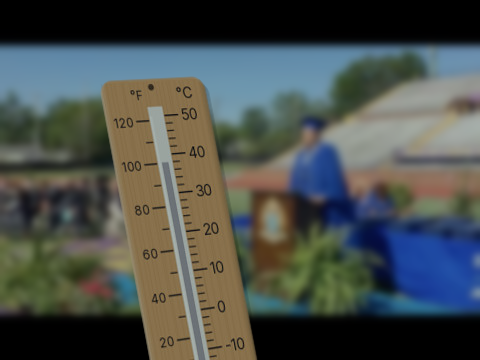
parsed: 38 °C
